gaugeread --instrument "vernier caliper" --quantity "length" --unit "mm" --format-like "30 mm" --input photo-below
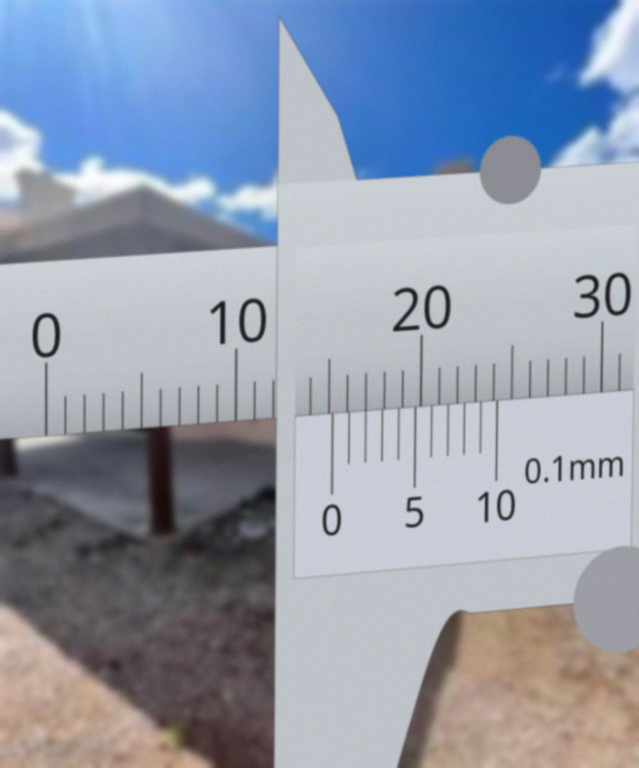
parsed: 15.2 mm
